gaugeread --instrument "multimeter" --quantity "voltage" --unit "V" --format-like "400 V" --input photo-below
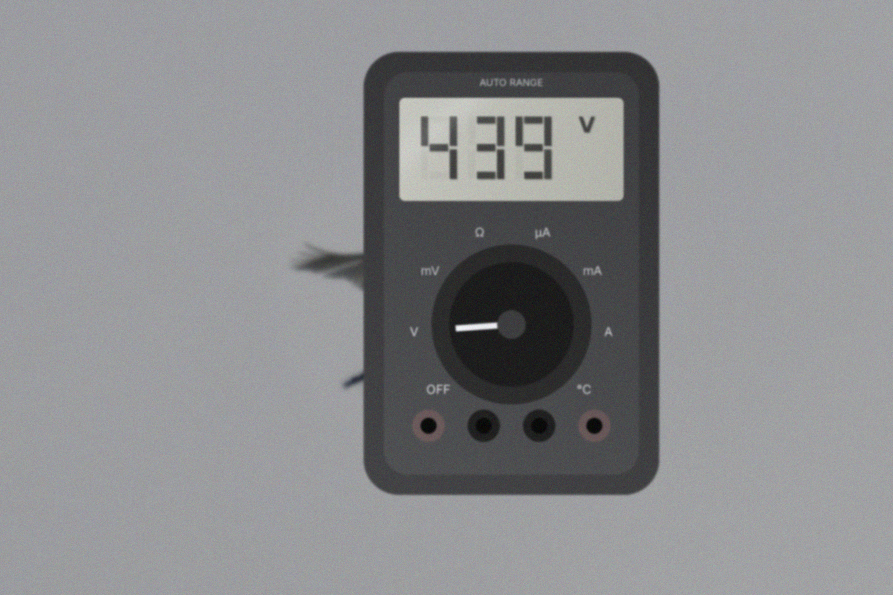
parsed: 439 V
